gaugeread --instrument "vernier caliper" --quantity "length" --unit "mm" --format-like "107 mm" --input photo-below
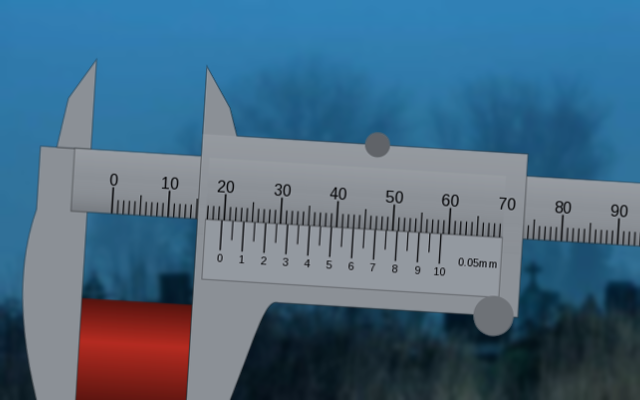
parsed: 19.6 mm
